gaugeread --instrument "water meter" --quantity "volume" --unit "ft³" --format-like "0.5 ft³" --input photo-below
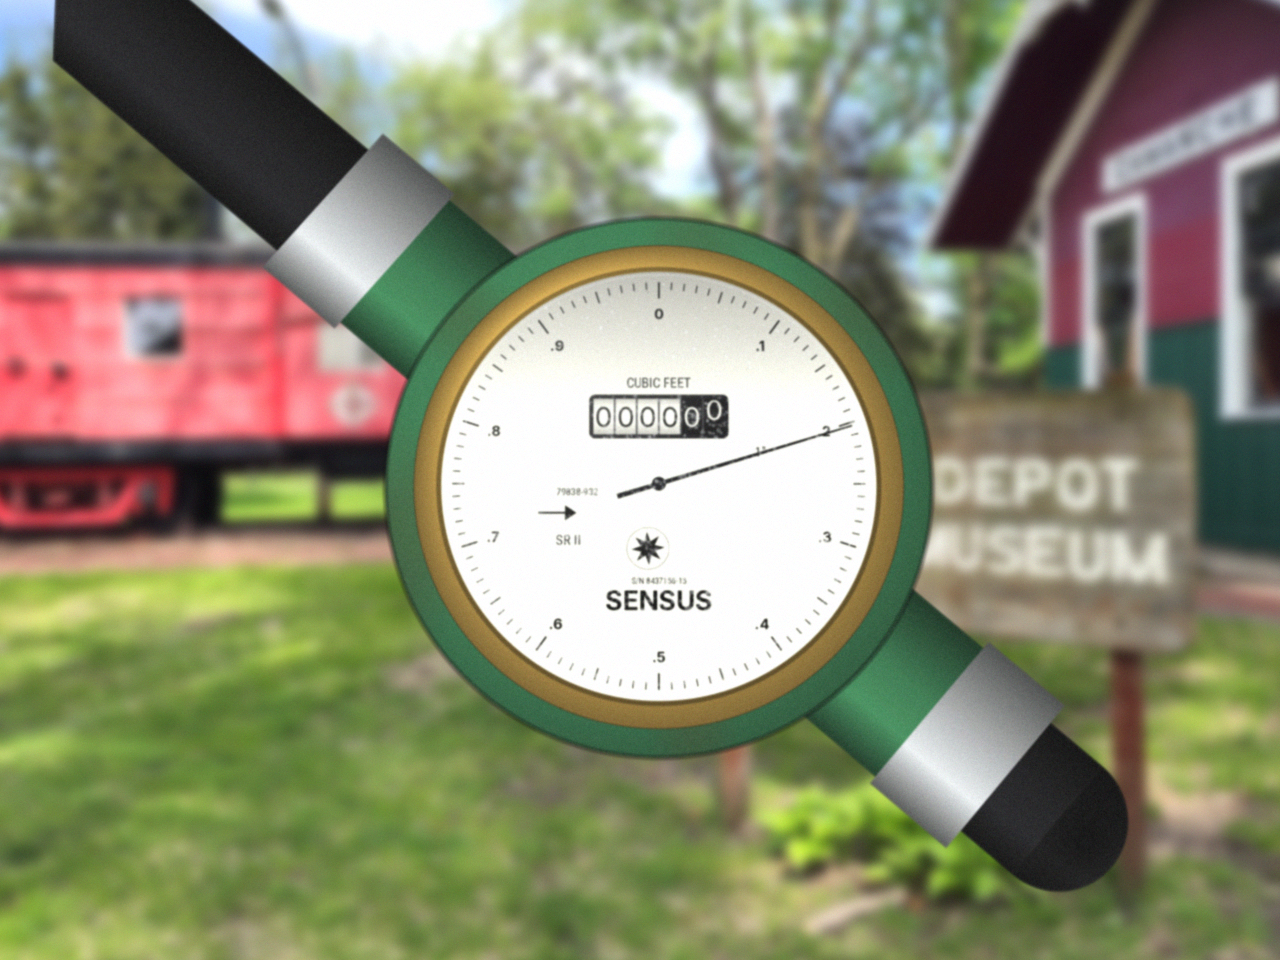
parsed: 0.20 ft³
